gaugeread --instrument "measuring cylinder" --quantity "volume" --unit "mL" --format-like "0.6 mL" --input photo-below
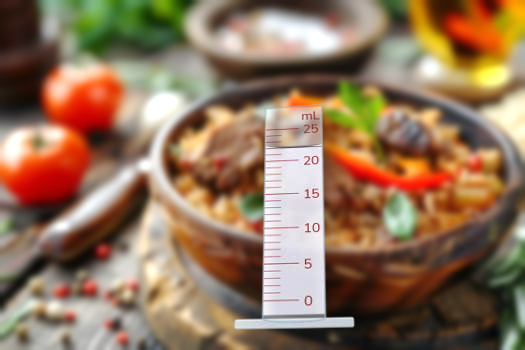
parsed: 22 mL
